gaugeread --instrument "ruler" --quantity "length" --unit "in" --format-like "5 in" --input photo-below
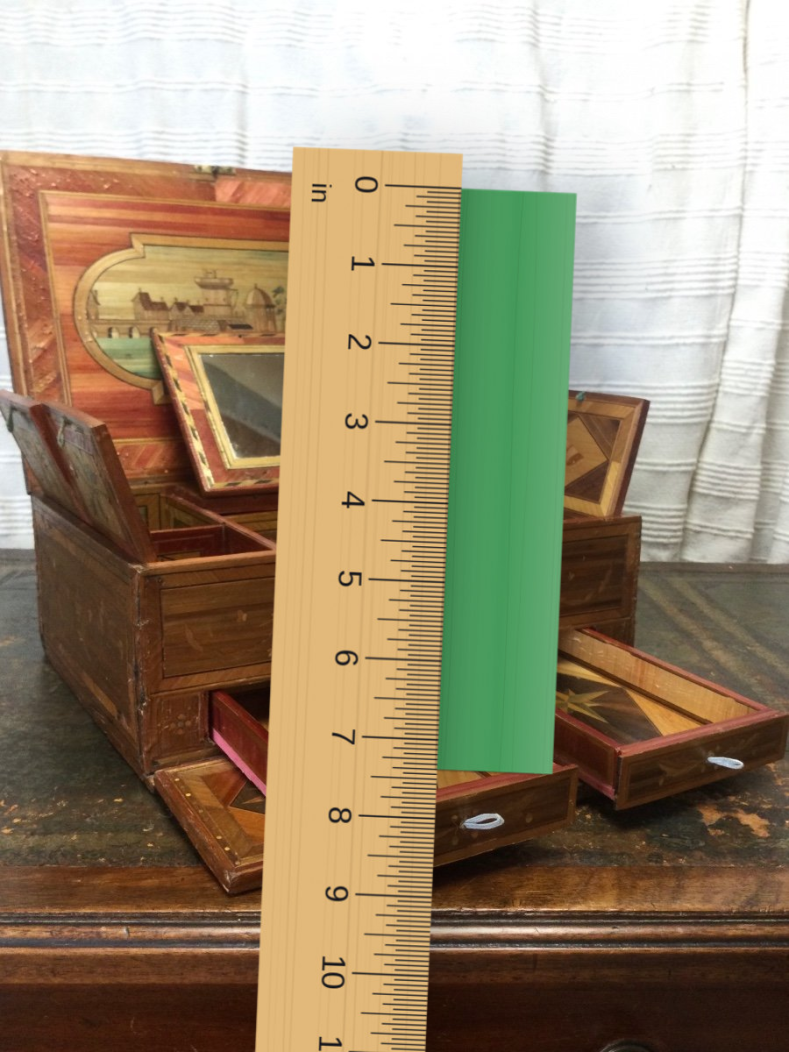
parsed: 7.375 in
